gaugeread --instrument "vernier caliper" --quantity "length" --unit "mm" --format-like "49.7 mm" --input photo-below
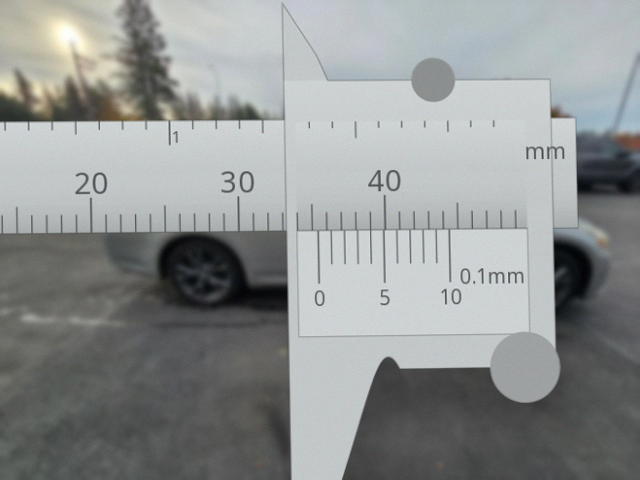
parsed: 35.4 mm
